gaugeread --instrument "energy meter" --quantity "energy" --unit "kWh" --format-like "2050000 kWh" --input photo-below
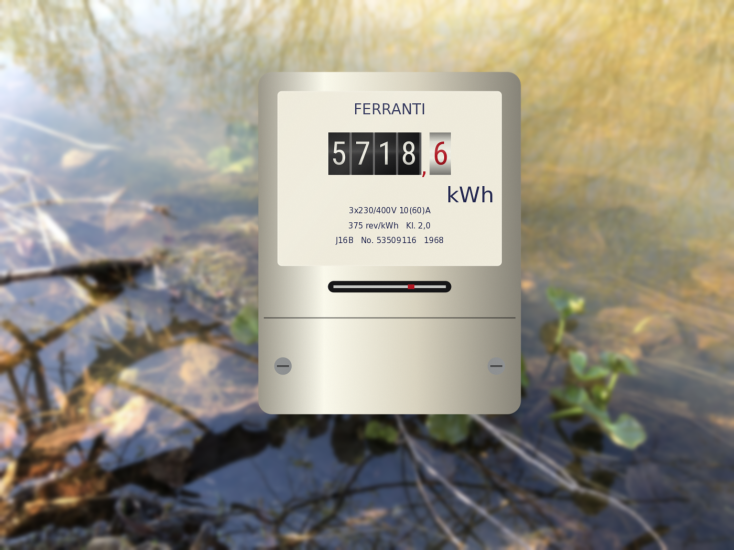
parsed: 5718.6 kWh
